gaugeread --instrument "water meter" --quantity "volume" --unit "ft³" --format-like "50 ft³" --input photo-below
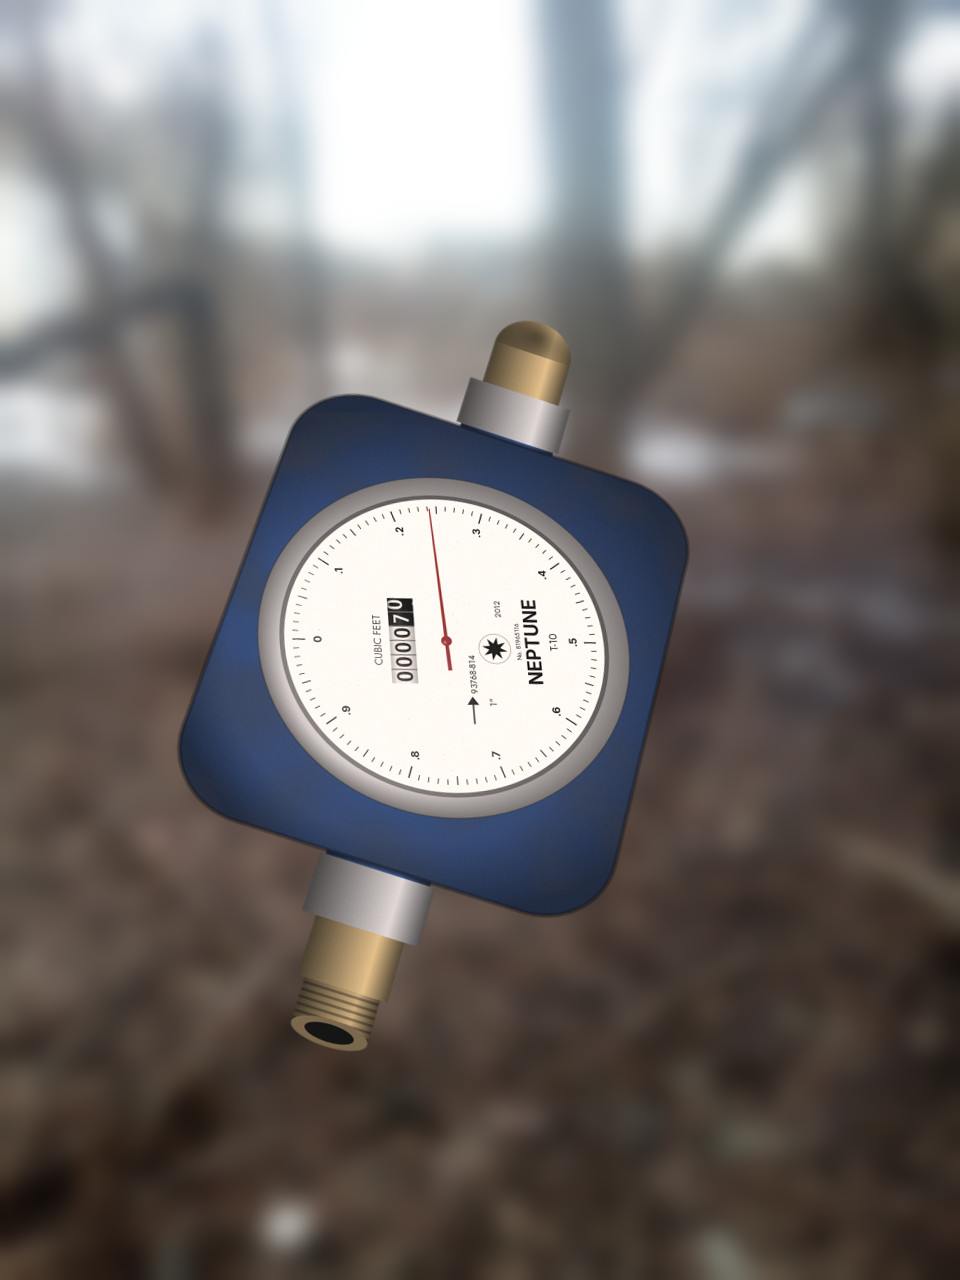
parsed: 70.24 ft³
